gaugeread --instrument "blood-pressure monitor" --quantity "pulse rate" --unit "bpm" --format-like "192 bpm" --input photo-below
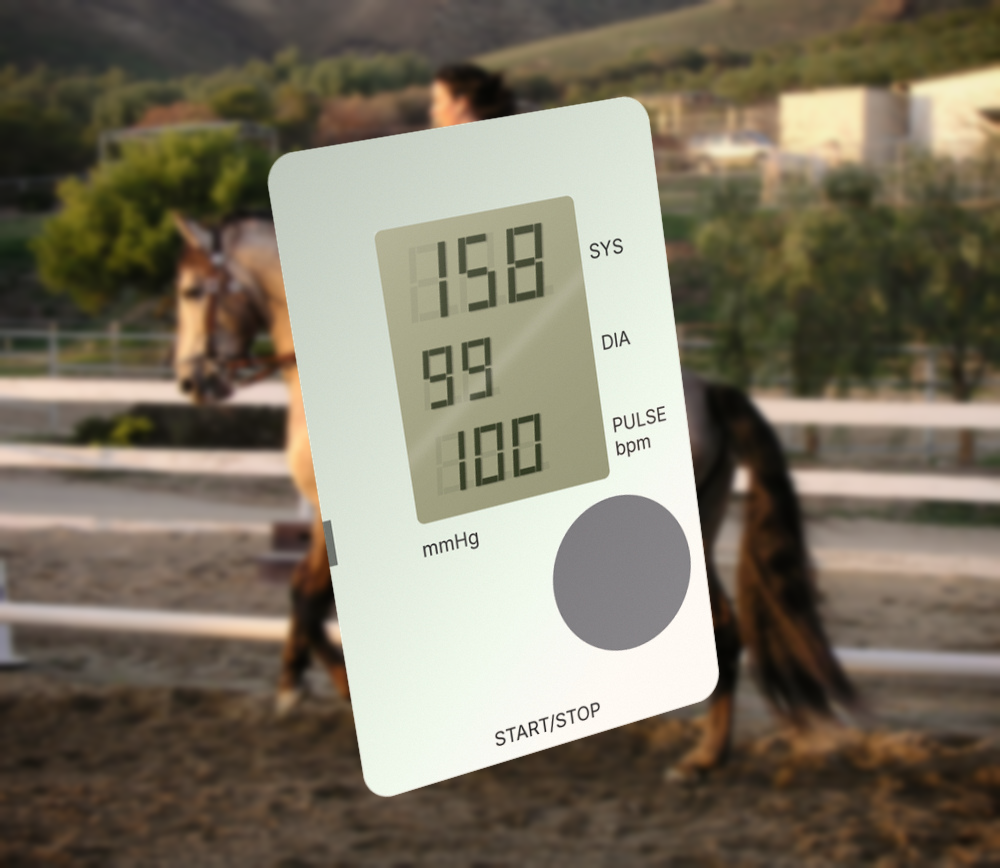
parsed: 100 bpm
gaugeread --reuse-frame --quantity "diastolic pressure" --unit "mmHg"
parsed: 99 mmHg
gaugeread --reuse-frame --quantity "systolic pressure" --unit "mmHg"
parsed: 158 mmHg
